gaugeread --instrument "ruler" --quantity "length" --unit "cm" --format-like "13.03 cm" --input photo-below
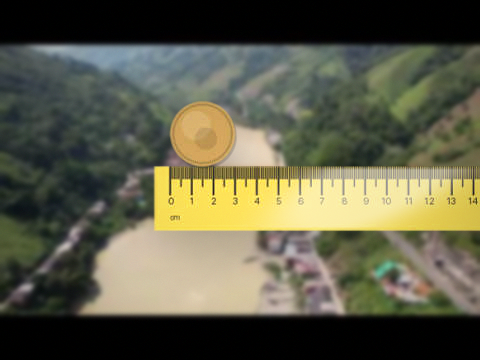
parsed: 3 cm
